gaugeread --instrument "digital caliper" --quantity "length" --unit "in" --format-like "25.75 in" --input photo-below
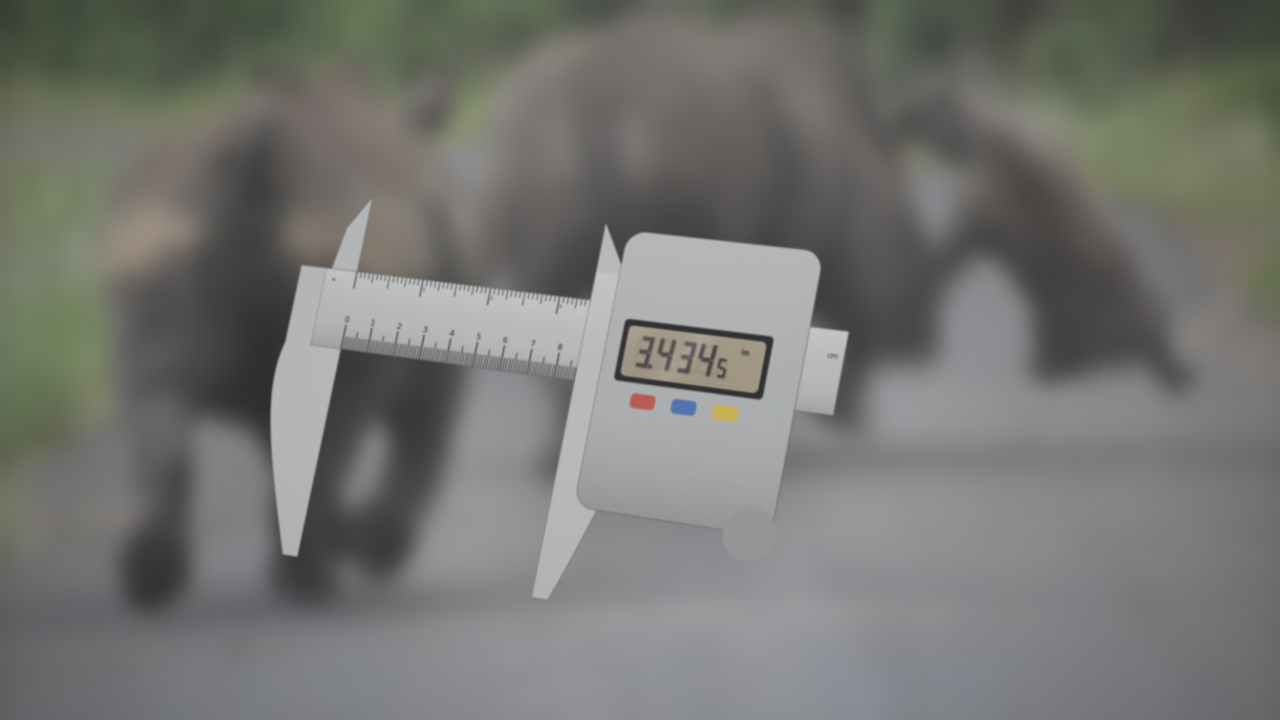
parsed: 3.4345 in
